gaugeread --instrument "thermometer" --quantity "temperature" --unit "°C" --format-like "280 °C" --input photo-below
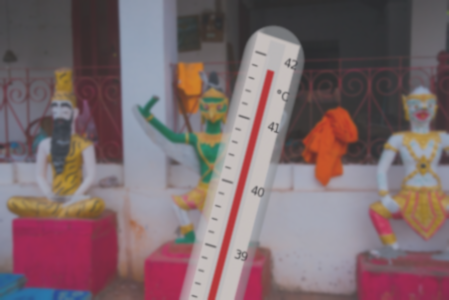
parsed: 41.8 °C
